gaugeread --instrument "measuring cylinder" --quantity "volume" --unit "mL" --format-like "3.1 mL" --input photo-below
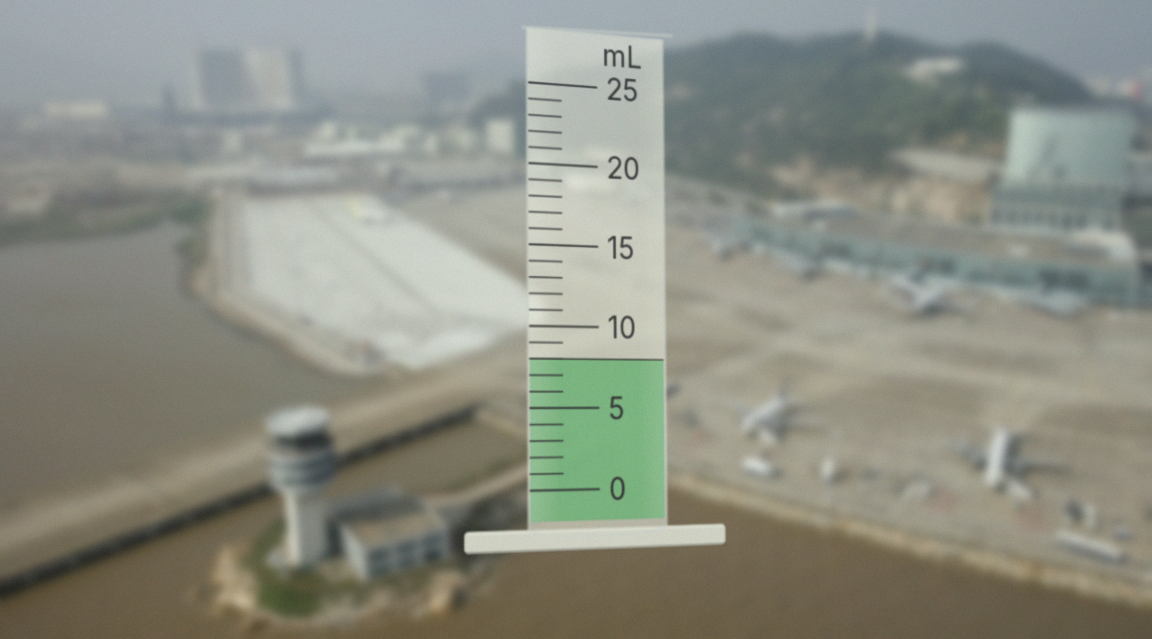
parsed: 8 mL
